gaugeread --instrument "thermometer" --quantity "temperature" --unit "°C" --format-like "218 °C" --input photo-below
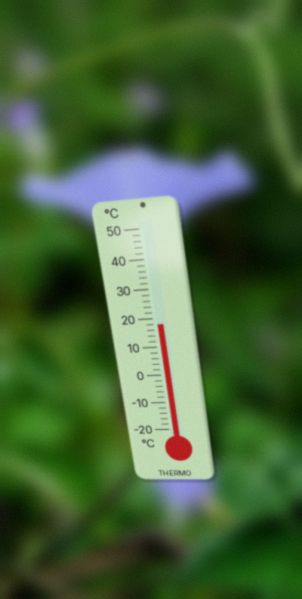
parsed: 18 °C
